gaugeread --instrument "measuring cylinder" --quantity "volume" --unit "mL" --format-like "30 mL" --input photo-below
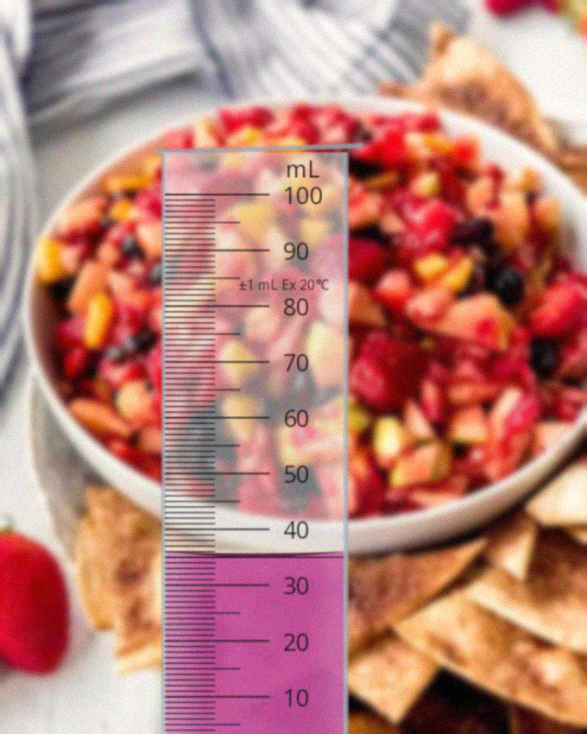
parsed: 35 mL
